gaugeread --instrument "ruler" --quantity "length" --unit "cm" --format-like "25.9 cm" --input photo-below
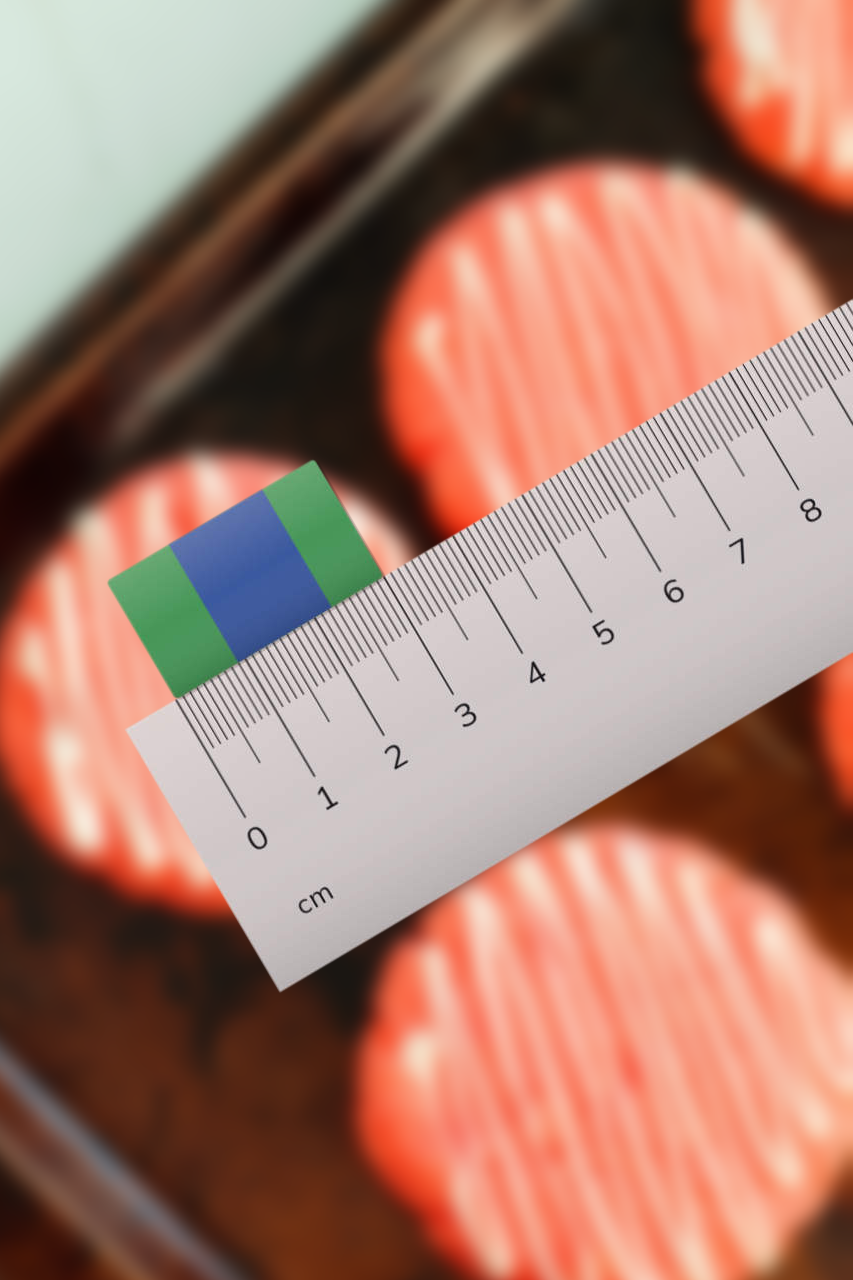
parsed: 3 cm
